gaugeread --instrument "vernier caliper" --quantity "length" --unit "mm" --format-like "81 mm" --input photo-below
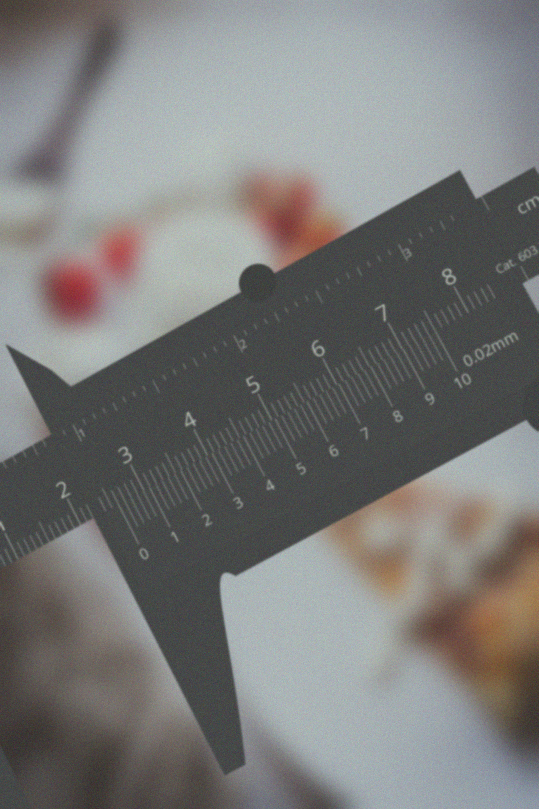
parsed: 26.0 mm
